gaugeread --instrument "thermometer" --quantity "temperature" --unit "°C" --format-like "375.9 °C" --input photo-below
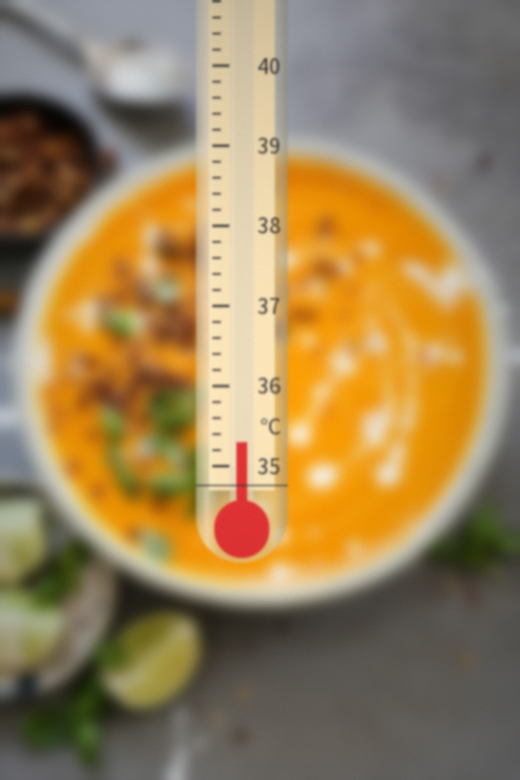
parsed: 35.3 °C
